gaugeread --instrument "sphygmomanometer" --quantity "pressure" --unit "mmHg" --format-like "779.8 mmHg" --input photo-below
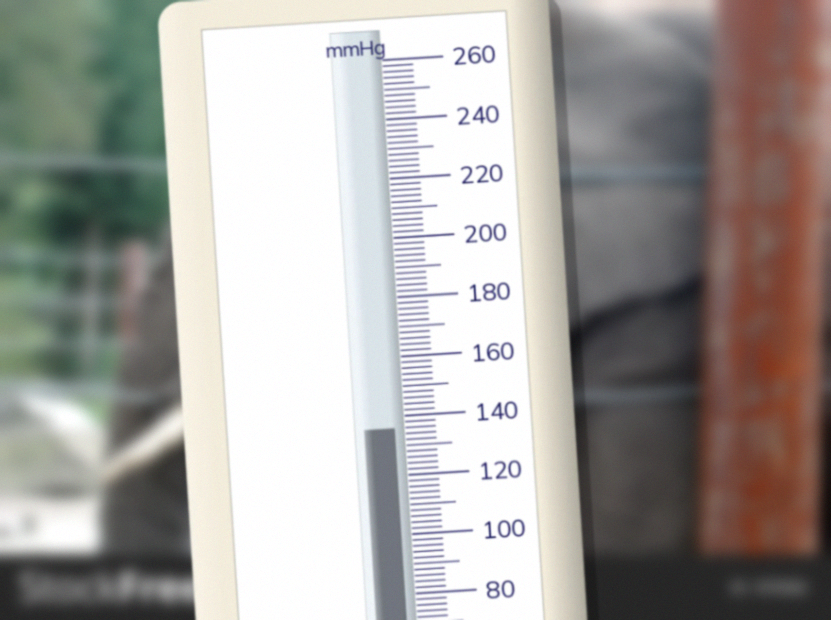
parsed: 136 mmHg
